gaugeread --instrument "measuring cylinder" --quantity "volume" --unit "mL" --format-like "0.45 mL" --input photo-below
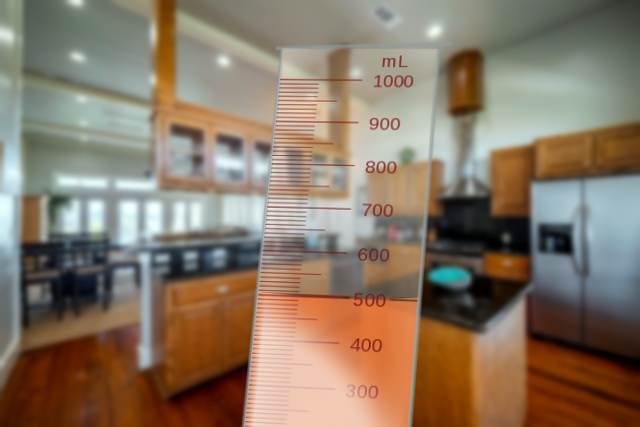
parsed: 500 mL
